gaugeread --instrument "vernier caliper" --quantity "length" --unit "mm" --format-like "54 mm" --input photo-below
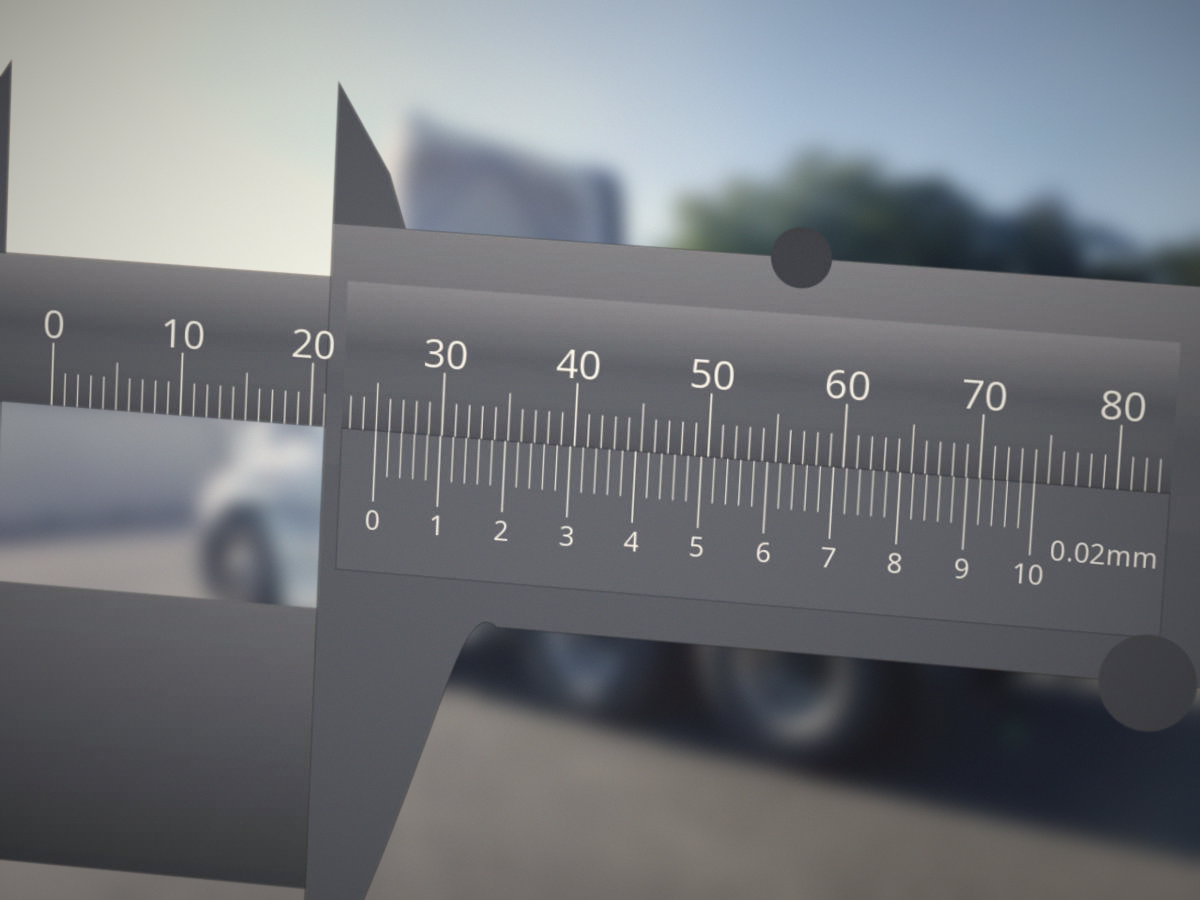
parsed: 25.0 mm
